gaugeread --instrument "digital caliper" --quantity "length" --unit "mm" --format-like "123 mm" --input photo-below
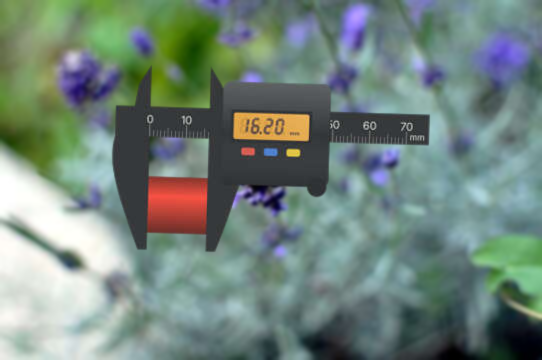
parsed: 16.20 mm
